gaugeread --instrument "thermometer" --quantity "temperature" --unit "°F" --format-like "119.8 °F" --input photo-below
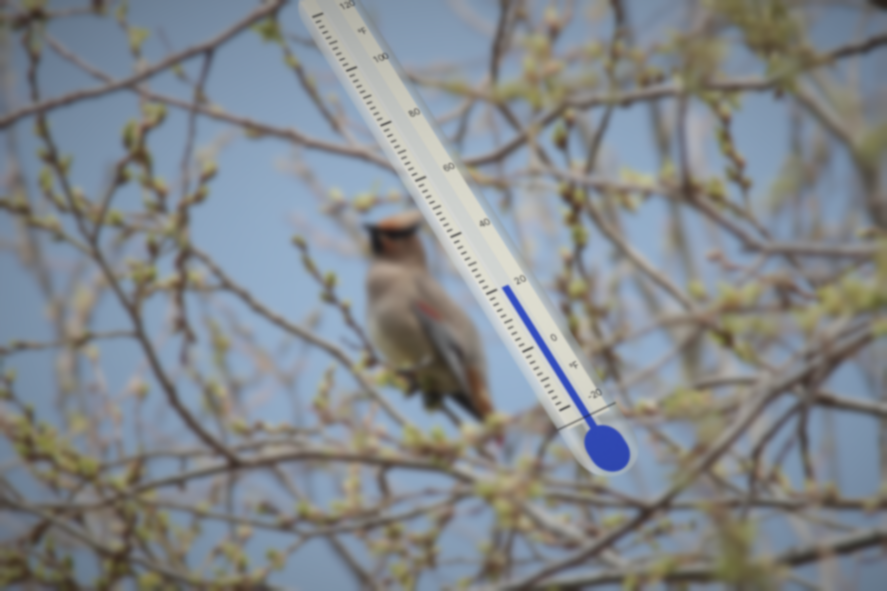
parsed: 20 °F
